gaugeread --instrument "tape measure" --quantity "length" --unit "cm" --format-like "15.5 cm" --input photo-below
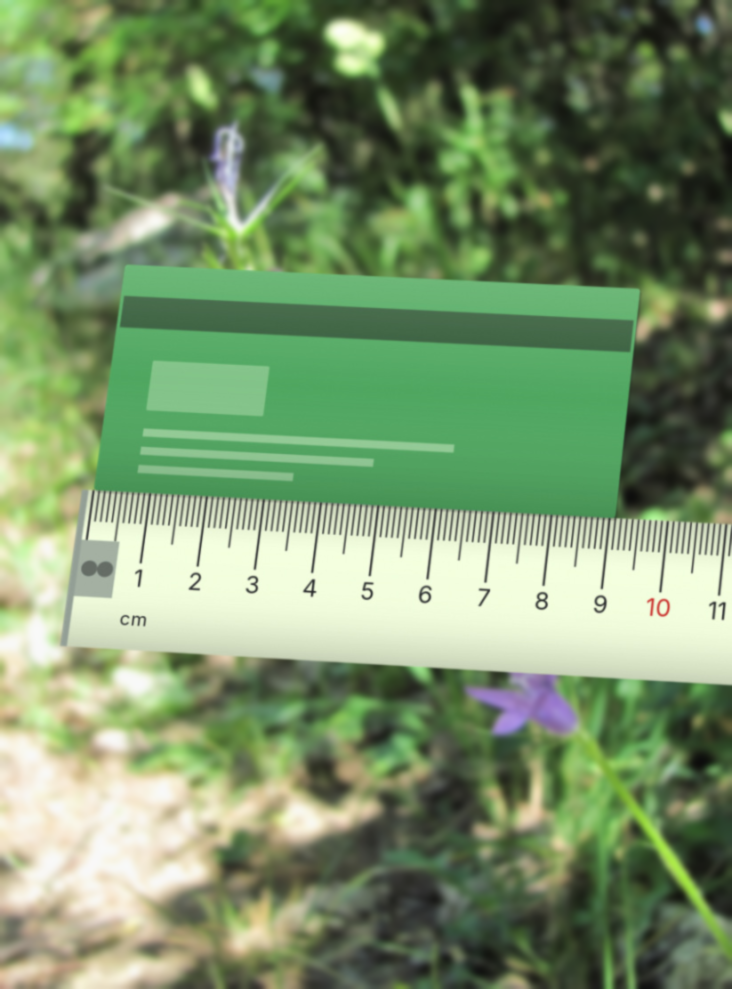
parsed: 9.1 cm
